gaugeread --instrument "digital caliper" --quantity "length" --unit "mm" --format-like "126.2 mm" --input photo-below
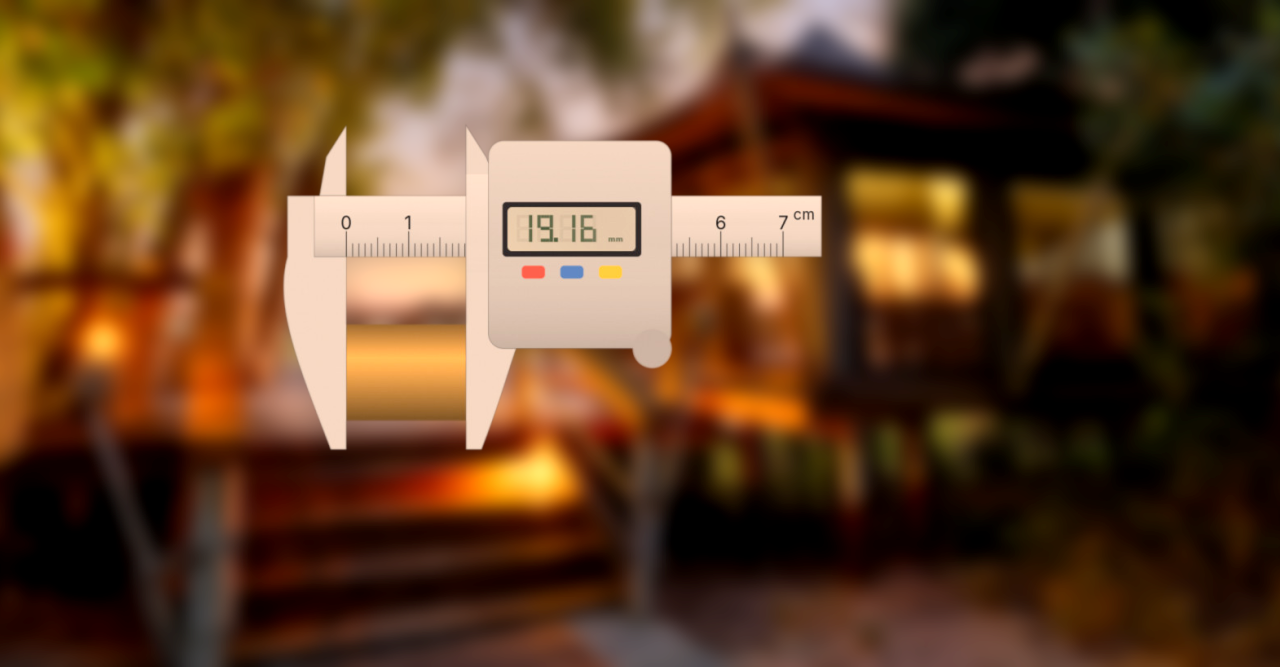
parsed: 19.16 mm
